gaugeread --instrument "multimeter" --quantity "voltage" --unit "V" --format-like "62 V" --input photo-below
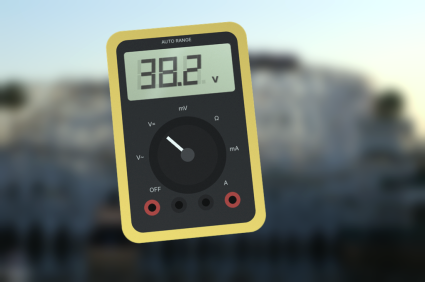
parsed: 38.2 V
